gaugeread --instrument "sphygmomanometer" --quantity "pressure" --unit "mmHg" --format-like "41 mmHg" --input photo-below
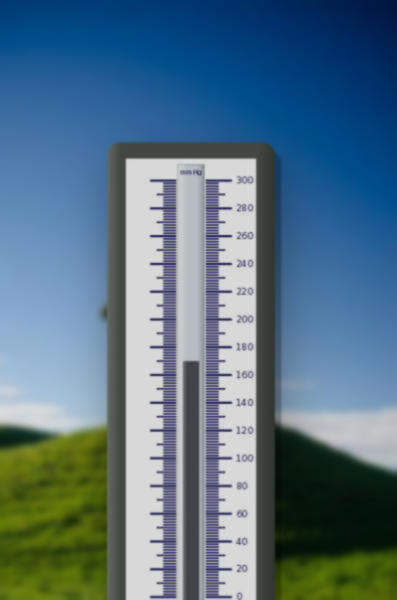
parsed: 170 mmHg
